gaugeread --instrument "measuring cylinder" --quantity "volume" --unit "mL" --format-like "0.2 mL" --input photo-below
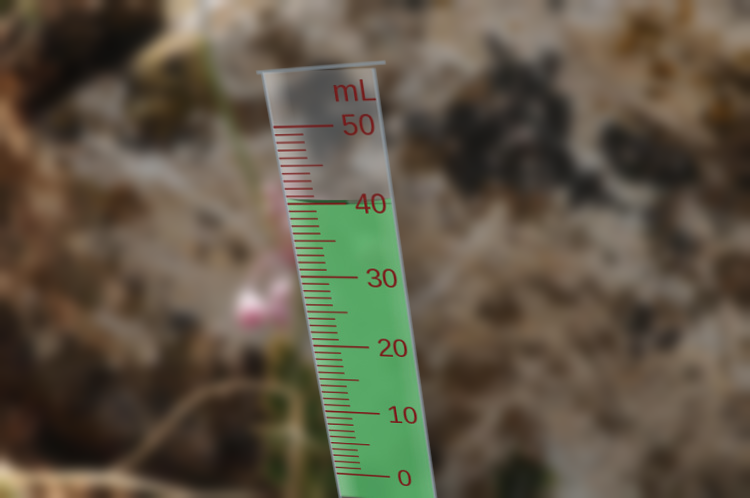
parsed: 40 mL
